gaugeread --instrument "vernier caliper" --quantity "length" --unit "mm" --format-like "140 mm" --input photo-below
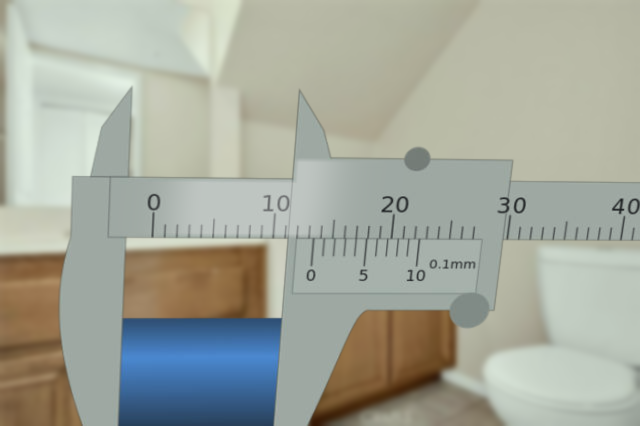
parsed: 13.4 mm
